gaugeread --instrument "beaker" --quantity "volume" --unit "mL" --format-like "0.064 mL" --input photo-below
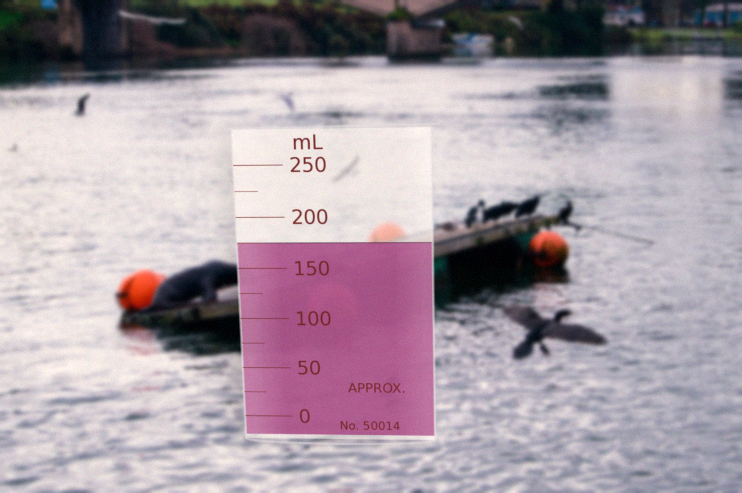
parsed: 175 mL
